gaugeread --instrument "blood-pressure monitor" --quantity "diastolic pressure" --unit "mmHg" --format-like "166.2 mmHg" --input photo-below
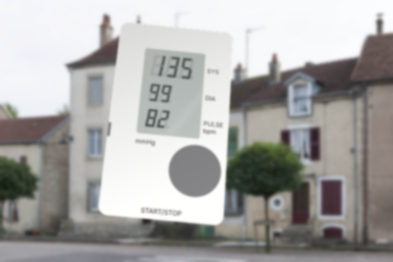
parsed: 99 mmHg
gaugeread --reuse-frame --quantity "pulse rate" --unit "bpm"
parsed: 82 bpm
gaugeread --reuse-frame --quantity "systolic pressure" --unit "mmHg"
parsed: 135 mmHg
